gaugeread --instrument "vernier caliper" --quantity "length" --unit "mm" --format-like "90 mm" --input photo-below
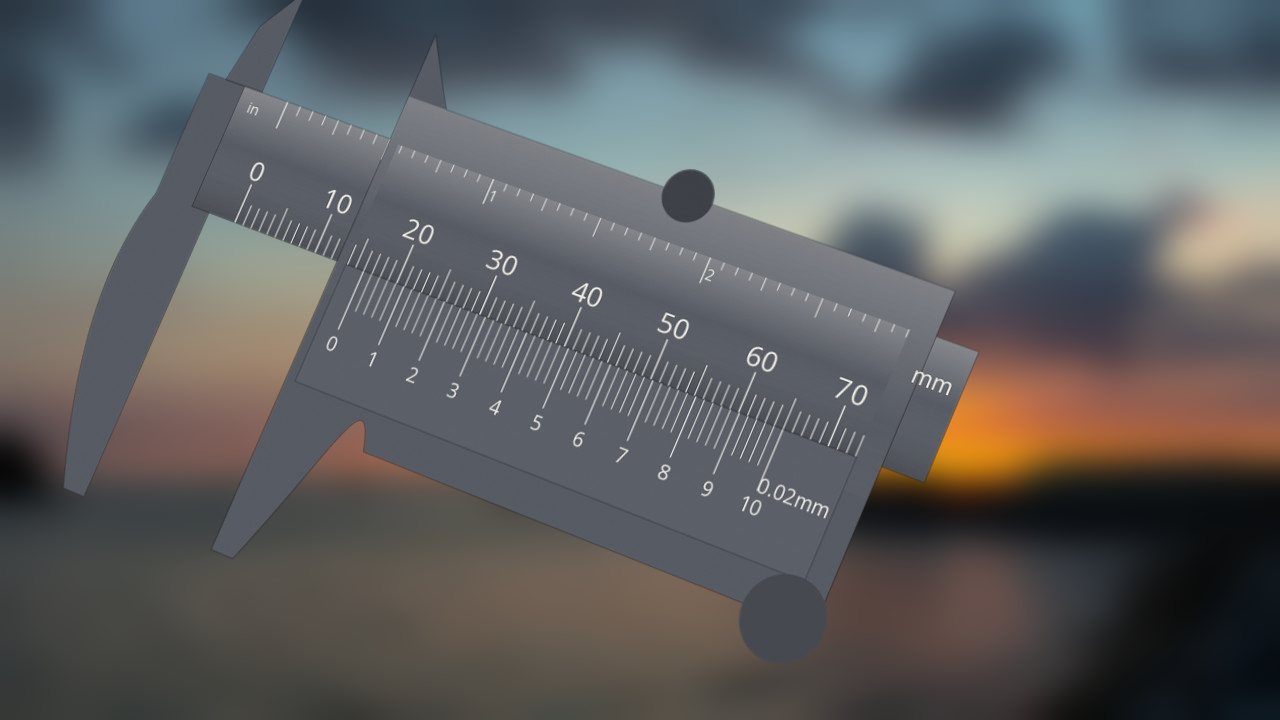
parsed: 16.0 mm
